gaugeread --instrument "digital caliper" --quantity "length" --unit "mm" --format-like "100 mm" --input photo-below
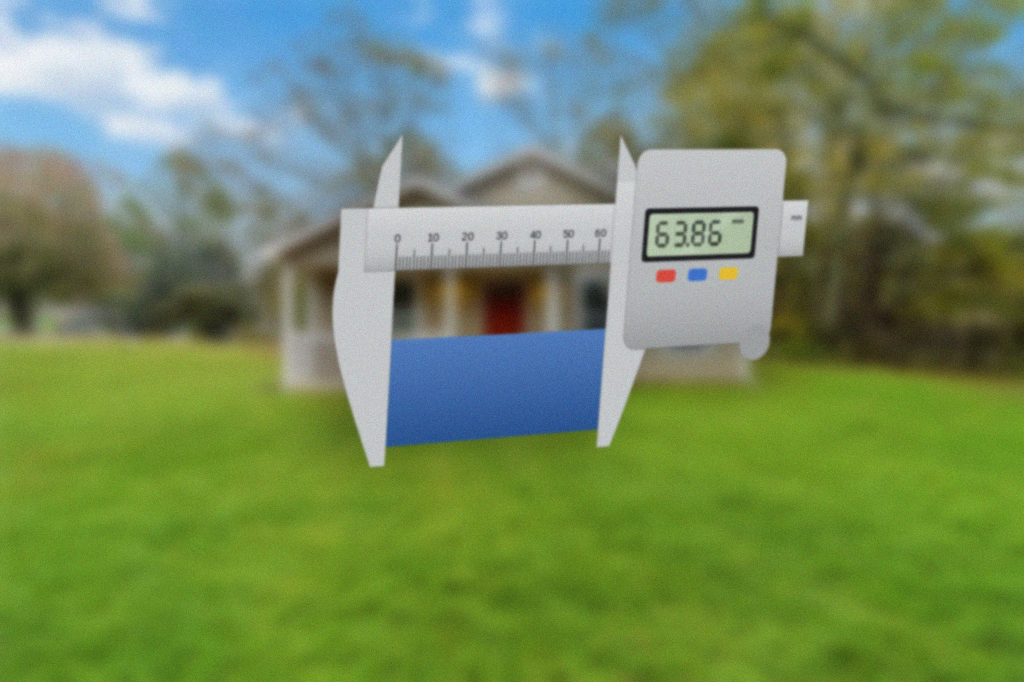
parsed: 63.86 mm
